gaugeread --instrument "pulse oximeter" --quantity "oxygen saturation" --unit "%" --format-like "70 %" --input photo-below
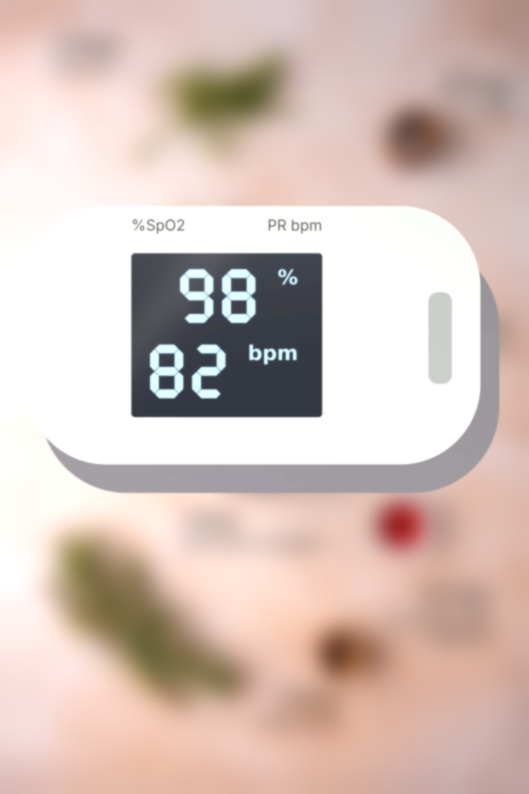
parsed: 98 %
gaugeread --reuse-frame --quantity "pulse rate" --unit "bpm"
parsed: 82 bpm
